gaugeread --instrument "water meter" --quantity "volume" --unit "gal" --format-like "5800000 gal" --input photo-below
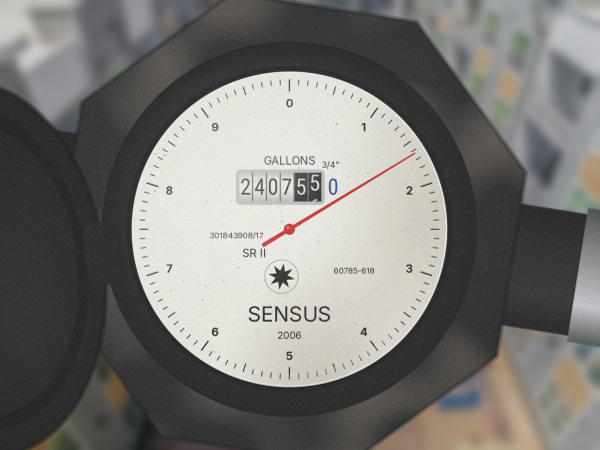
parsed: 2407551.6 gal
